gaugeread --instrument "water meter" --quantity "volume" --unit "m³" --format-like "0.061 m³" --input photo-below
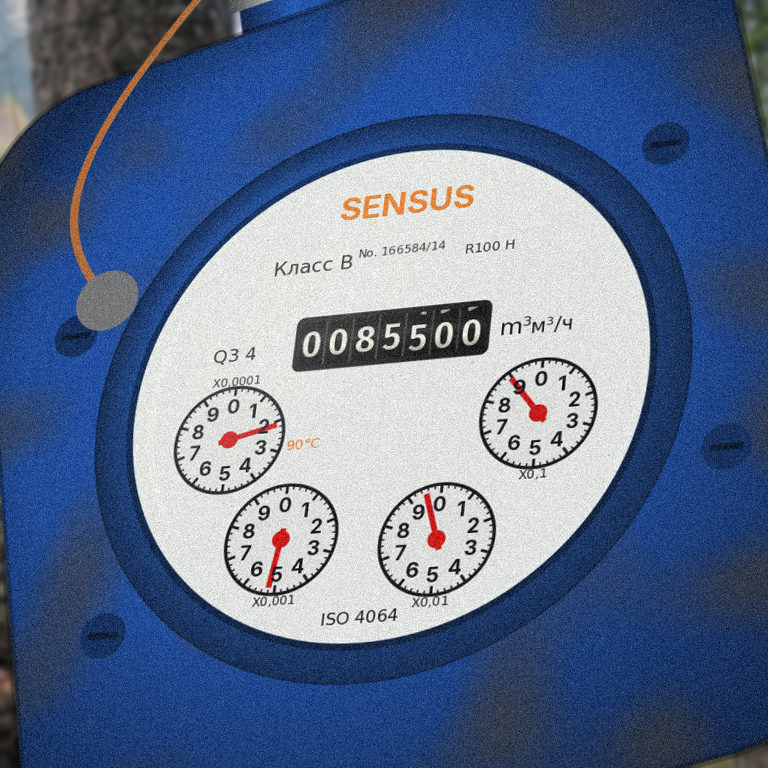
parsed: 85499.8952 m³
